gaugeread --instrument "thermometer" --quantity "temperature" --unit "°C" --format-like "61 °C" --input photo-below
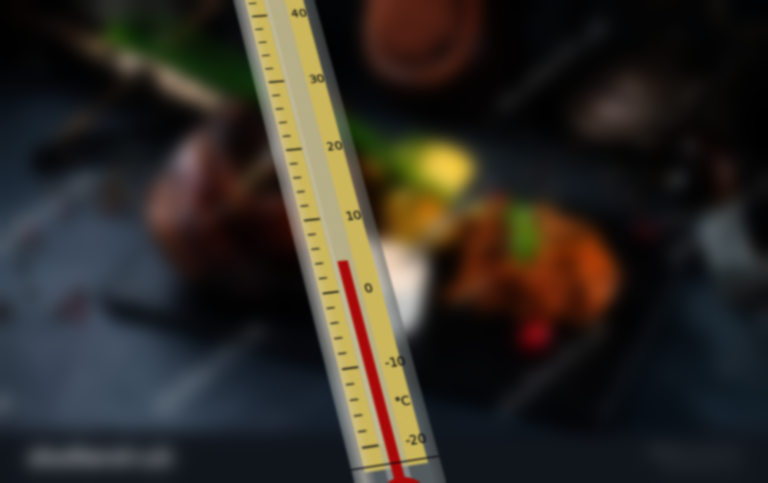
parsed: 4 °C
